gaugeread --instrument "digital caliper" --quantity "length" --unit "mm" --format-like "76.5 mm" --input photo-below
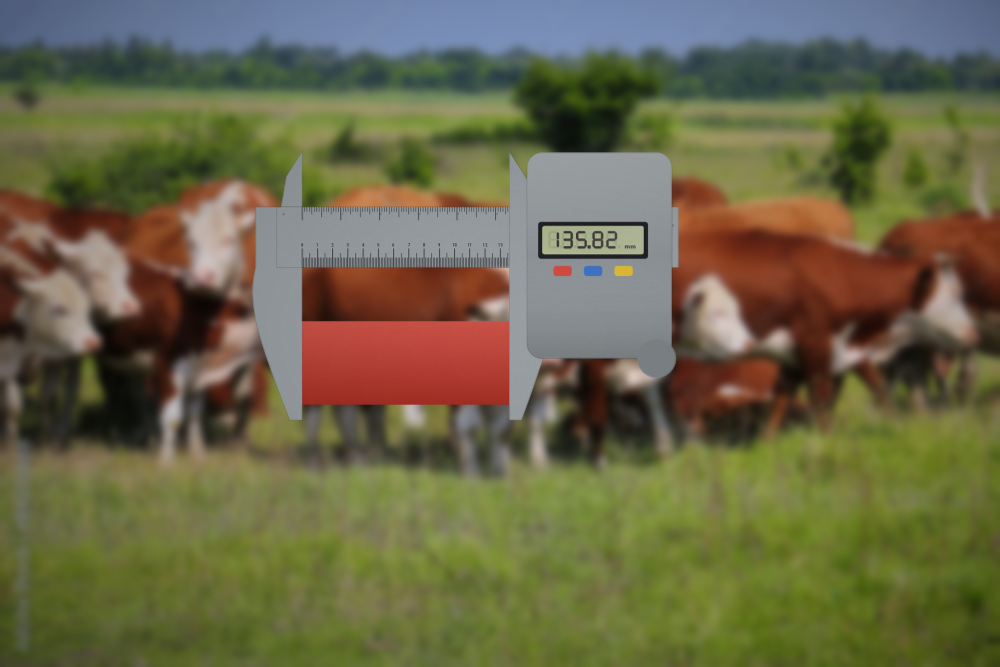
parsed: 135.82 mm
